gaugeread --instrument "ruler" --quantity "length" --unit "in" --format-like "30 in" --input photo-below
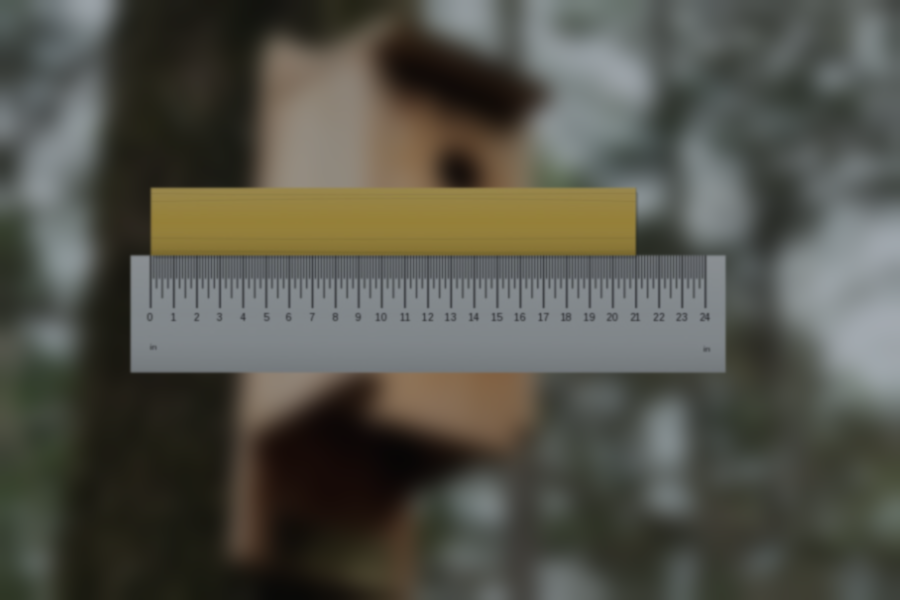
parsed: 21 in
